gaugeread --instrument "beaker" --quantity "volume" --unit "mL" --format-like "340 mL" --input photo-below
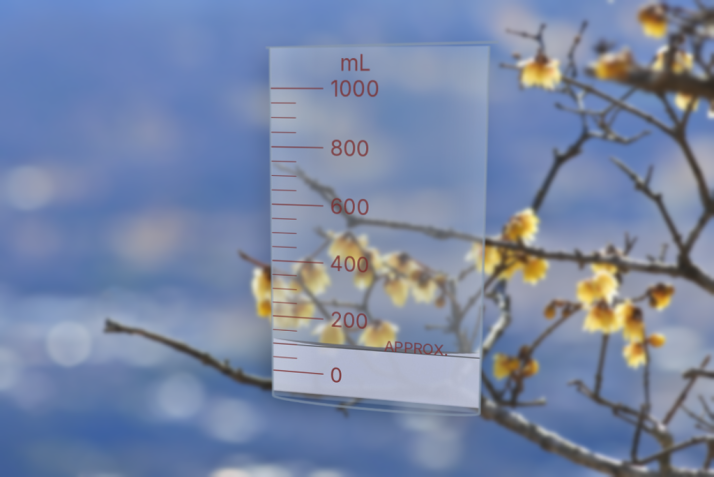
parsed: 100 mL
